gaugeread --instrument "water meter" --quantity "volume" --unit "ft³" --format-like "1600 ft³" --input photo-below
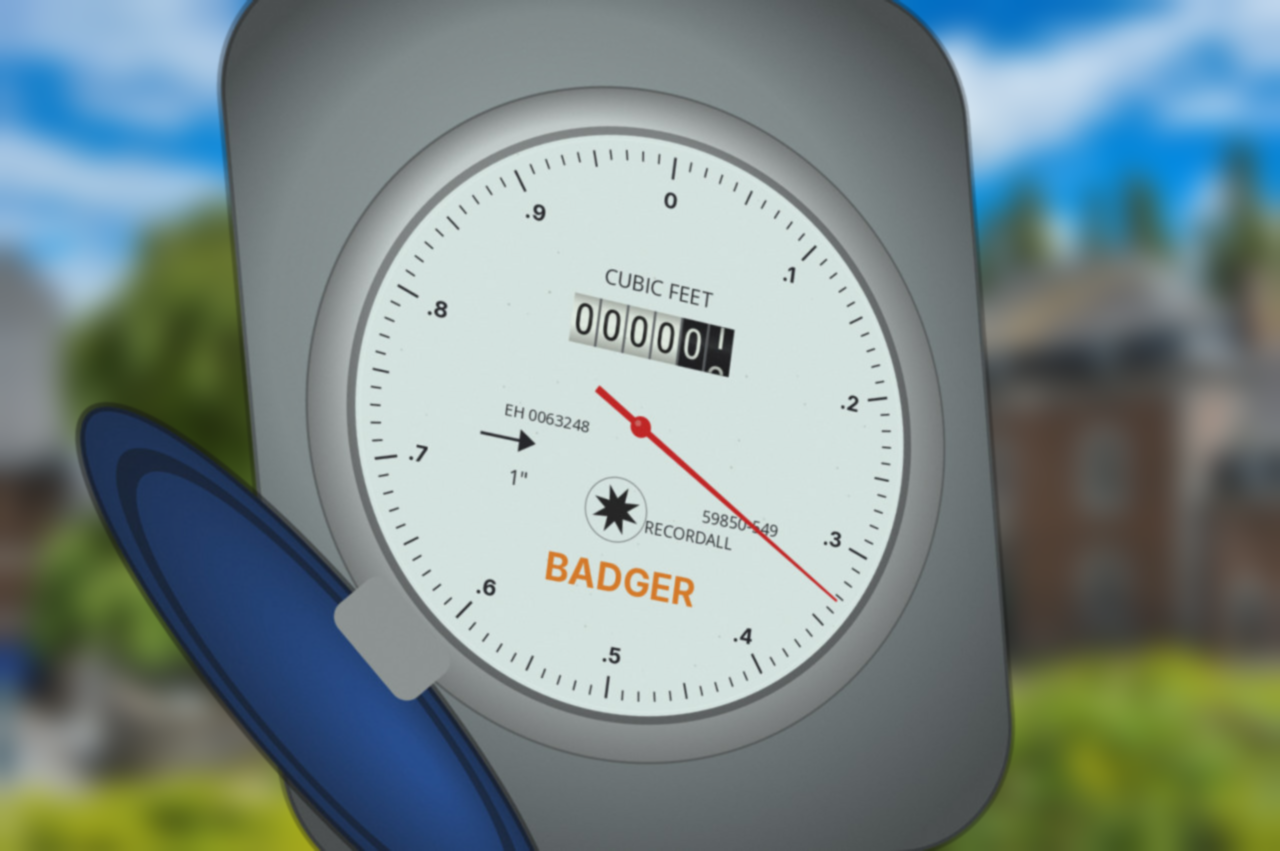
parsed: 1.33 ft³
